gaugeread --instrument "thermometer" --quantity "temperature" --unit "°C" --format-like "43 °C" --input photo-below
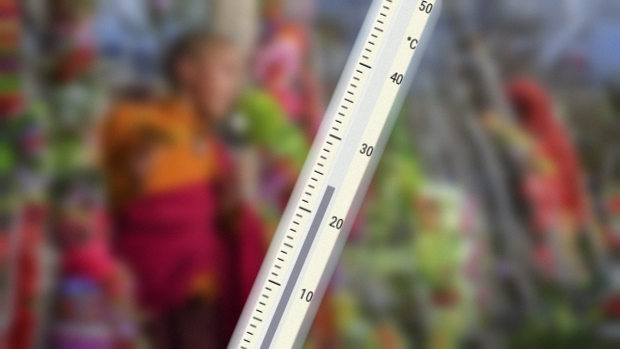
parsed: 24 °C
